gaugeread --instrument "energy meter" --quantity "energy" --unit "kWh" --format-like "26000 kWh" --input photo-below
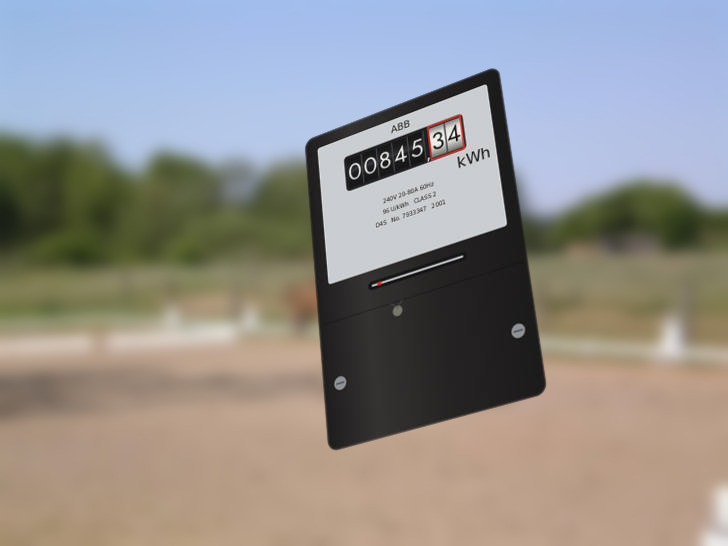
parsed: 845.34 kWh
